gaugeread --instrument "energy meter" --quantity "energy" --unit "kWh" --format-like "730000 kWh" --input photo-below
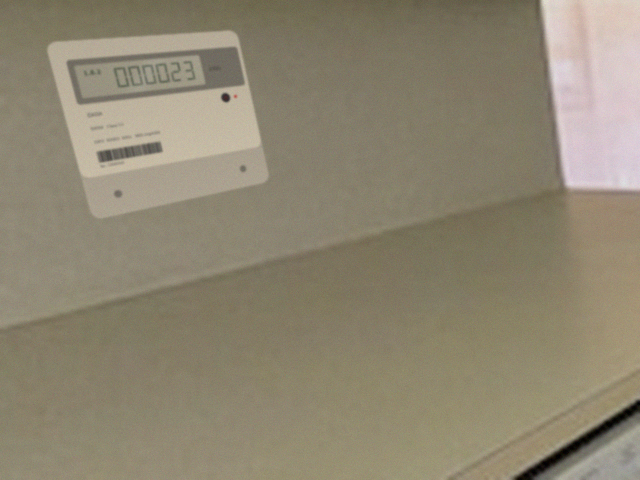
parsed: 23 kWh
